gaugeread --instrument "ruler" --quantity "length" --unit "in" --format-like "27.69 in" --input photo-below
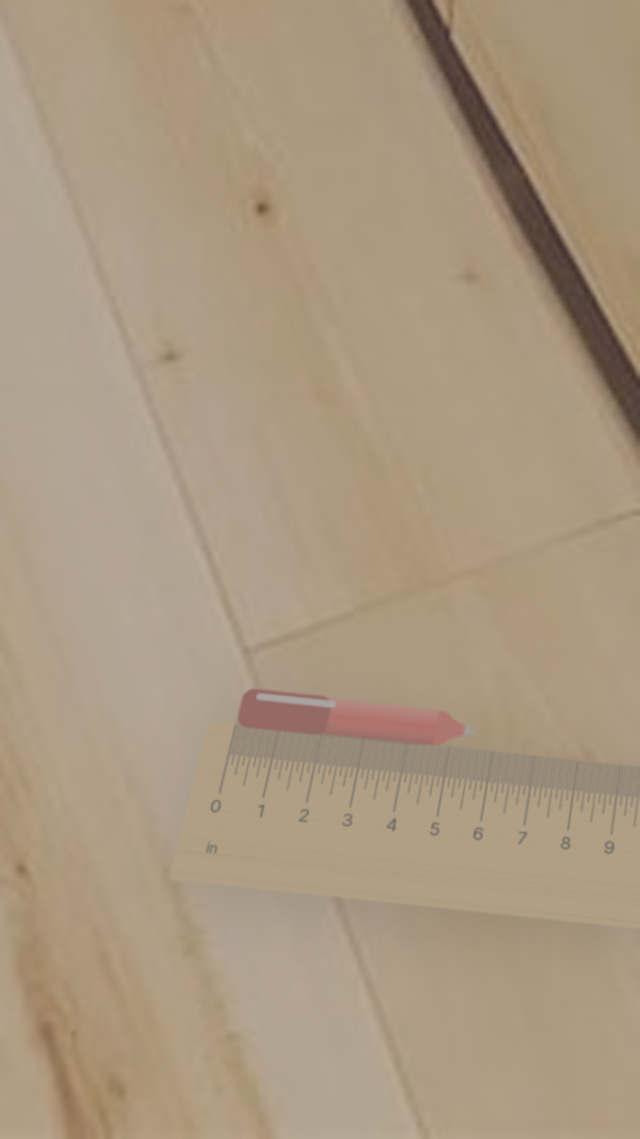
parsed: 5.5 in
